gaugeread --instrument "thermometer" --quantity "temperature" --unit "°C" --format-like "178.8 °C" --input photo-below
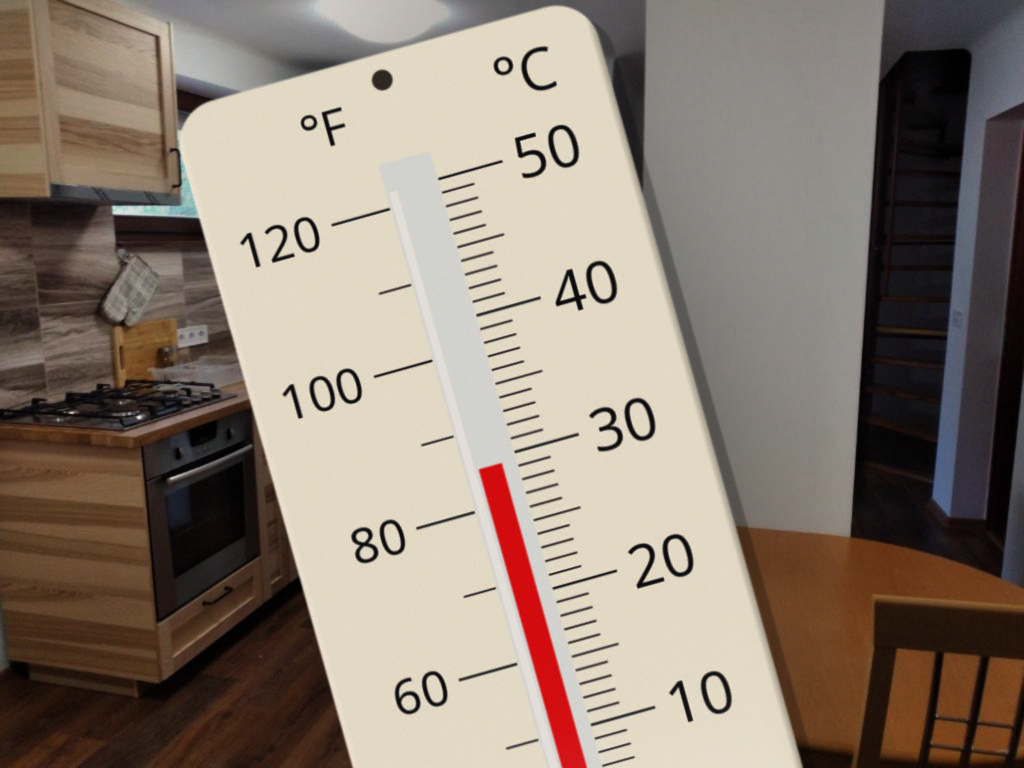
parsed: 29.5 °C
